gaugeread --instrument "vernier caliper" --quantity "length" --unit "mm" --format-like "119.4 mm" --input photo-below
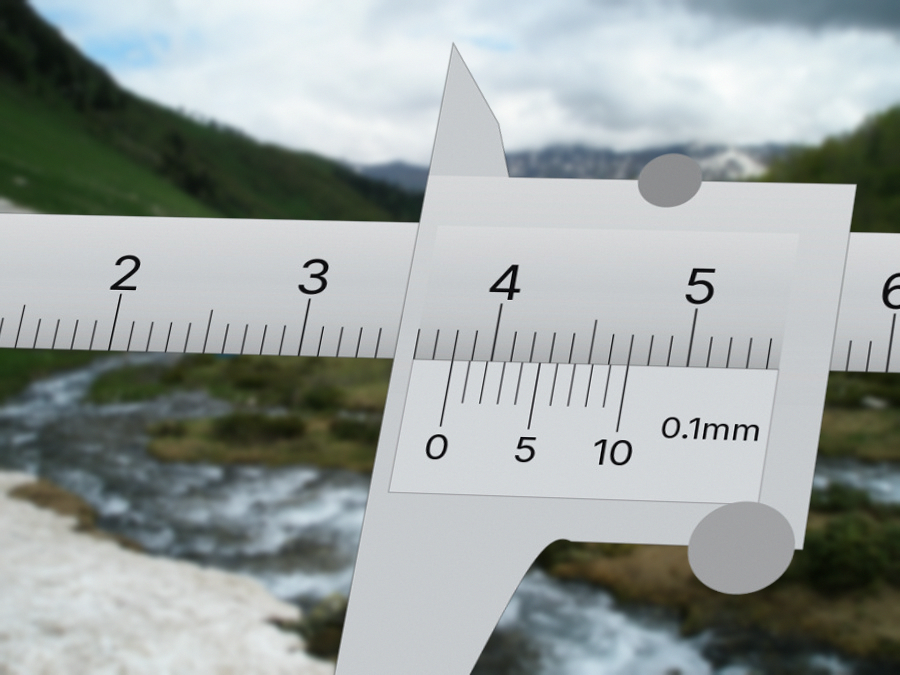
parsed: 38.0 mm
